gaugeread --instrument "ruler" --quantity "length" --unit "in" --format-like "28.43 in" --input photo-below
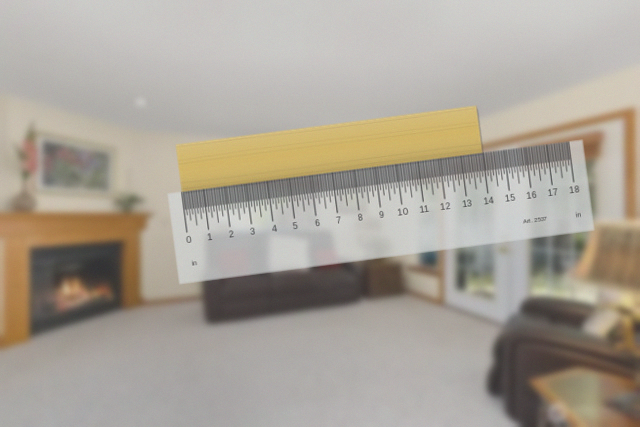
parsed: 14 in
